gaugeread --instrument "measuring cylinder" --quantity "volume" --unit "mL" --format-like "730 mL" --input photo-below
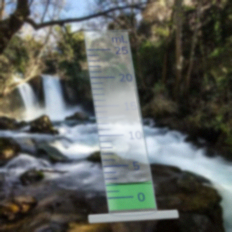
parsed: 2 mL
